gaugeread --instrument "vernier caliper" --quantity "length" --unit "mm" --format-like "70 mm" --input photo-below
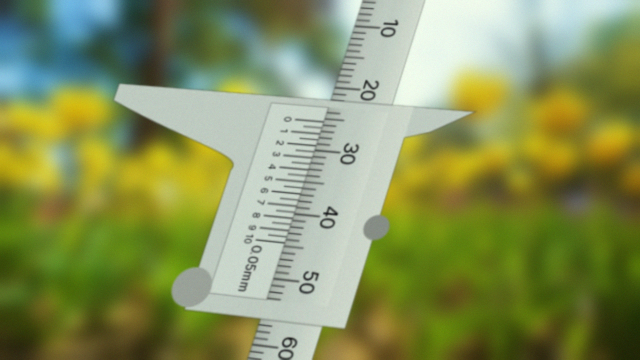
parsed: 25.5 mm
